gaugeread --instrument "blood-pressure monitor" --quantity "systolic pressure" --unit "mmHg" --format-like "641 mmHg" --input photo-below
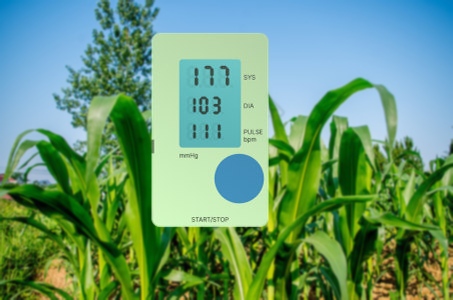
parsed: 177 mmHg
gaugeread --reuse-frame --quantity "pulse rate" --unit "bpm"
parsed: 111 bpm
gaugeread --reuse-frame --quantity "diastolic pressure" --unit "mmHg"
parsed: 103 mmHg
